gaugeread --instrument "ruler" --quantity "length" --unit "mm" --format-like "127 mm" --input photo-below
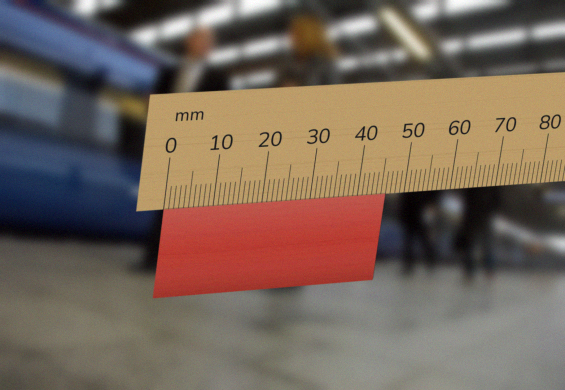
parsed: 46 mm
